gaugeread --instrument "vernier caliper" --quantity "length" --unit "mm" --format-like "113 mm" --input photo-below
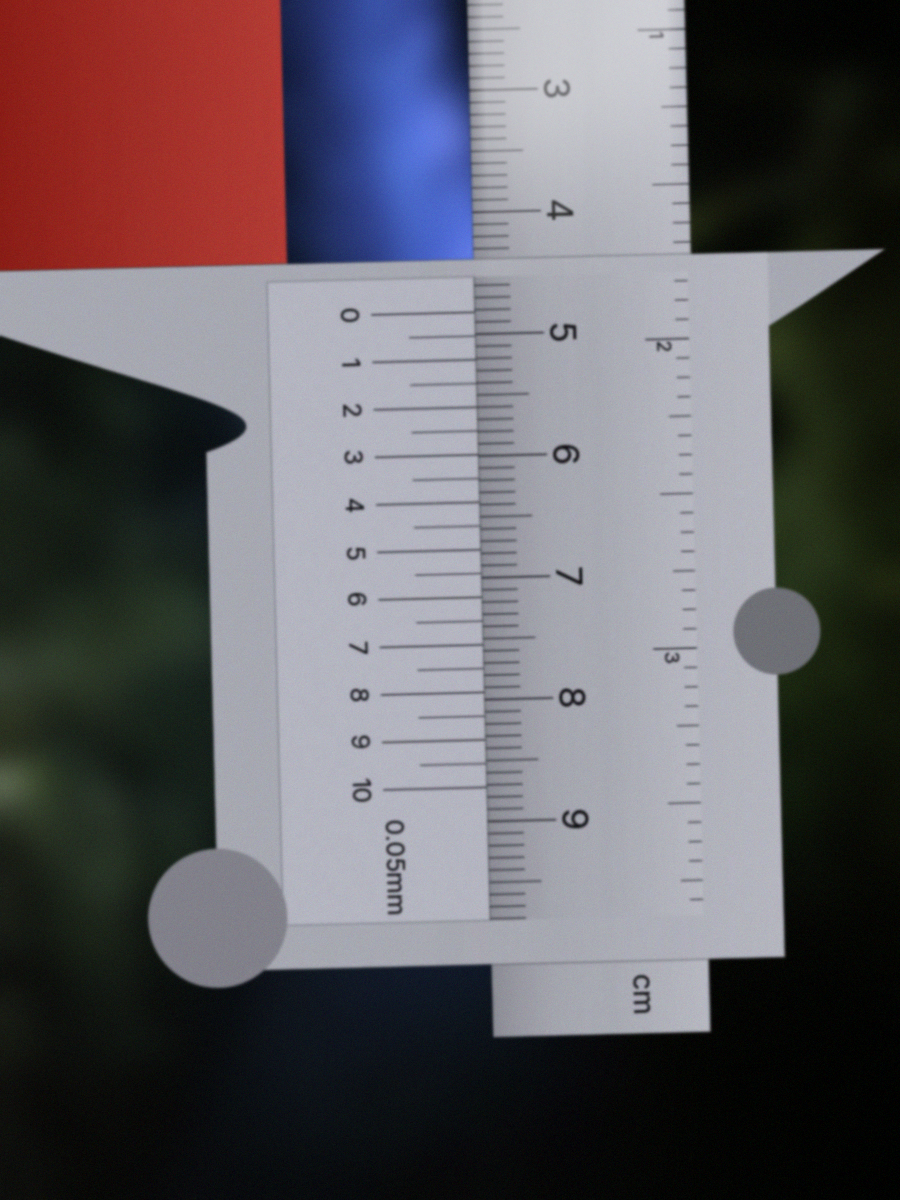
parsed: 48.2 mm
